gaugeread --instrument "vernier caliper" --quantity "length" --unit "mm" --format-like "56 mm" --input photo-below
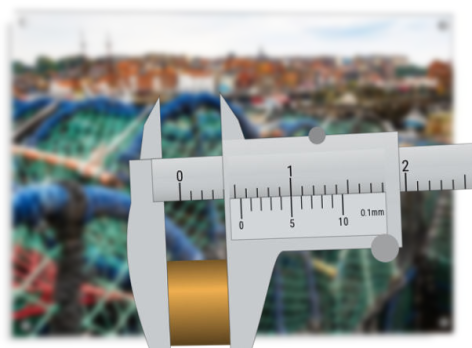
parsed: 5.5 mm
